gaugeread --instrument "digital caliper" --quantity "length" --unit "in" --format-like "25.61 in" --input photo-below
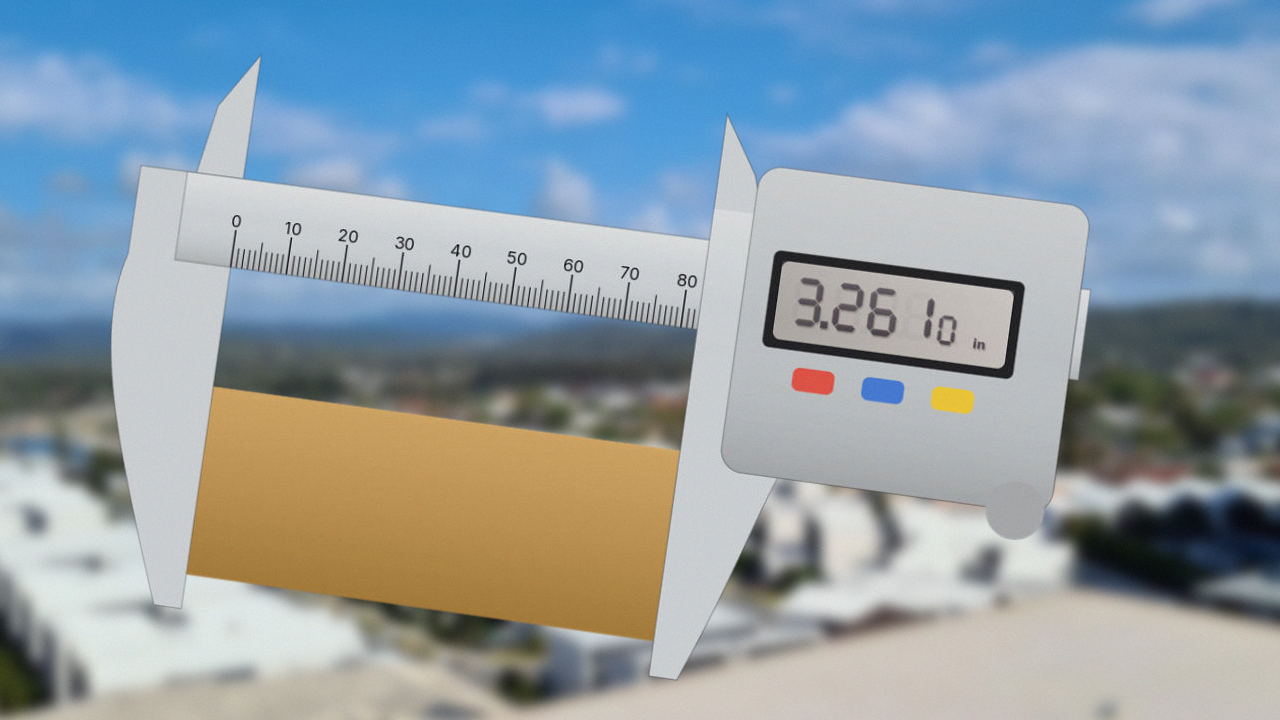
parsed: 3.2610 in
